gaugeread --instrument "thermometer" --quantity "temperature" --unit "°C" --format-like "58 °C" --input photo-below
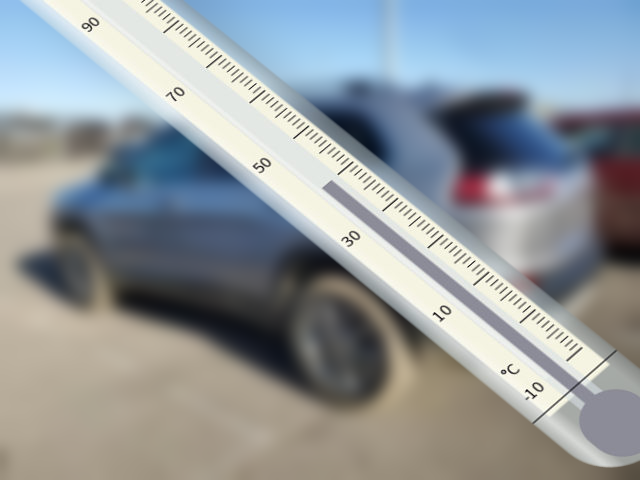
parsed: 40 °C
